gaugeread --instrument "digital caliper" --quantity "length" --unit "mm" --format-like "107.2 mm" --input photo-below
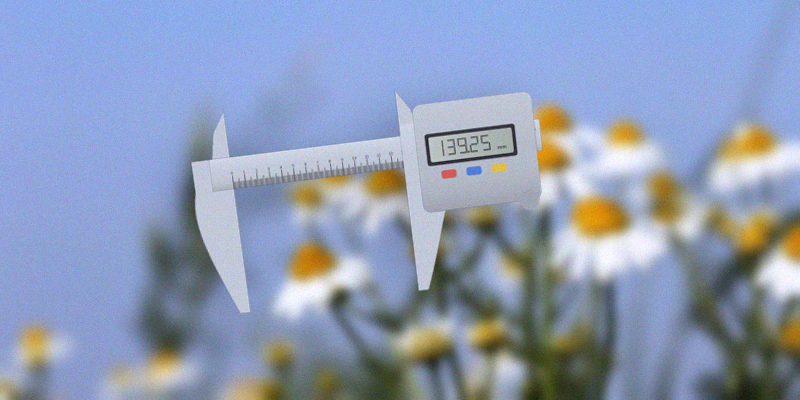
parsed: 139.25 mm
